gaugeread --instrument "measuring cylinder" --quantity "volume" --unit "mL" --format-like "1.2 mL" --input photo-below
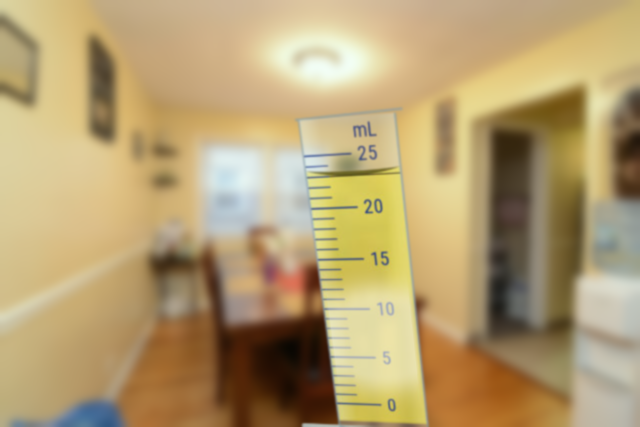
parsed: 23 mL
